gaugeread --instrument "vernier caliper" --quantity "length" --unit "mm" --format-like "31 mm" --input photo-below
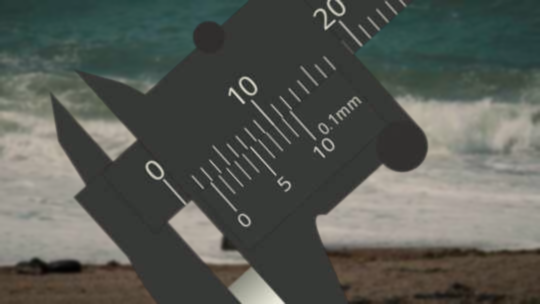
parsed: 2.8 mm
